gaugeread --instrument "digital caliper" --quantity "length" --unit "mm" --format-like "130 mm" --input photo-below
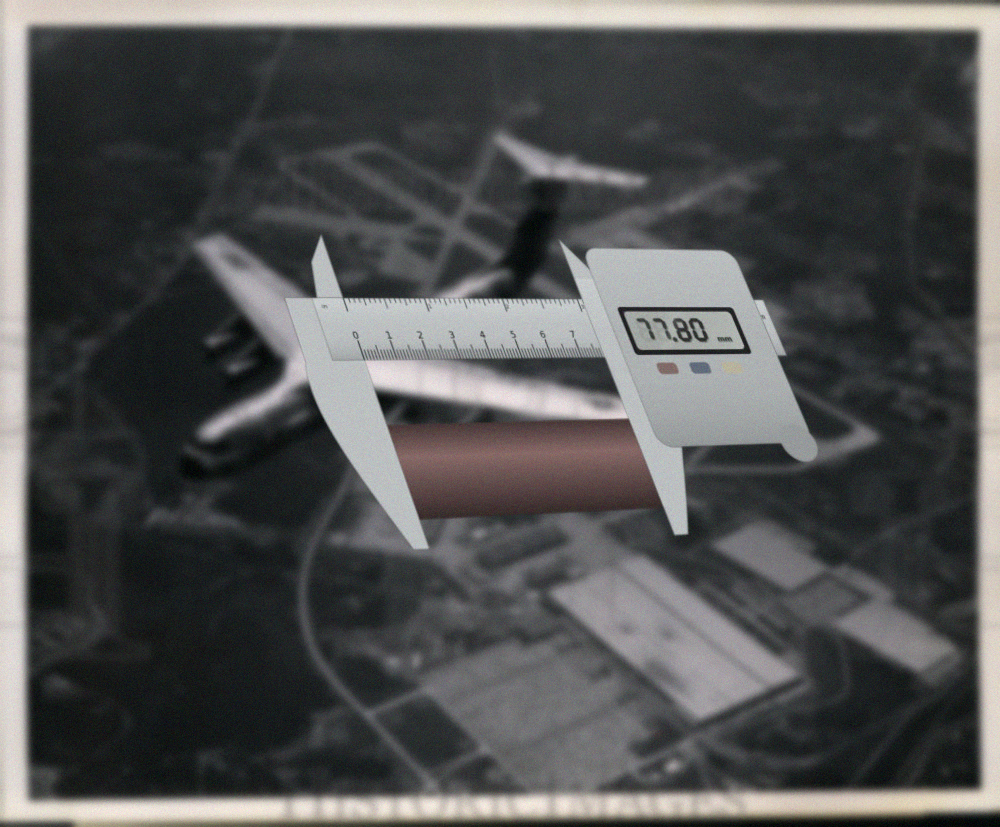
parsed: 77.80 mm
